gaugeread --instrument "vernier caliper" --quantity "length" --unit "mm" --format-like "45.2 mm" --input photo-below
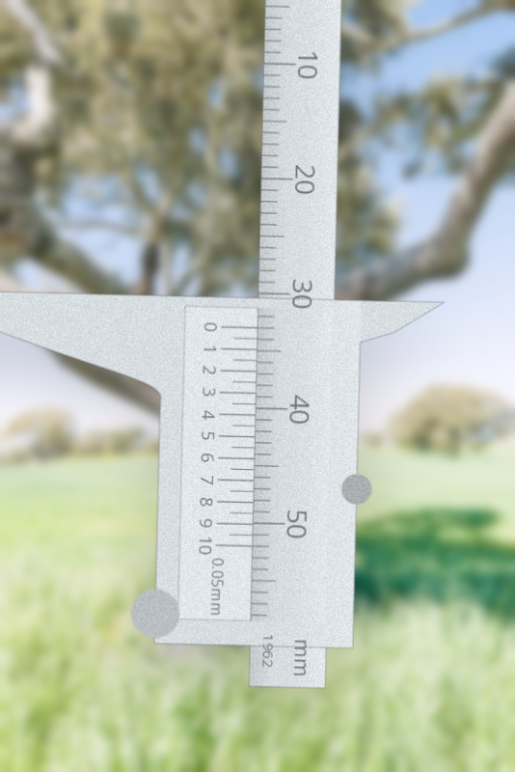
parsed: 33.0 mm
